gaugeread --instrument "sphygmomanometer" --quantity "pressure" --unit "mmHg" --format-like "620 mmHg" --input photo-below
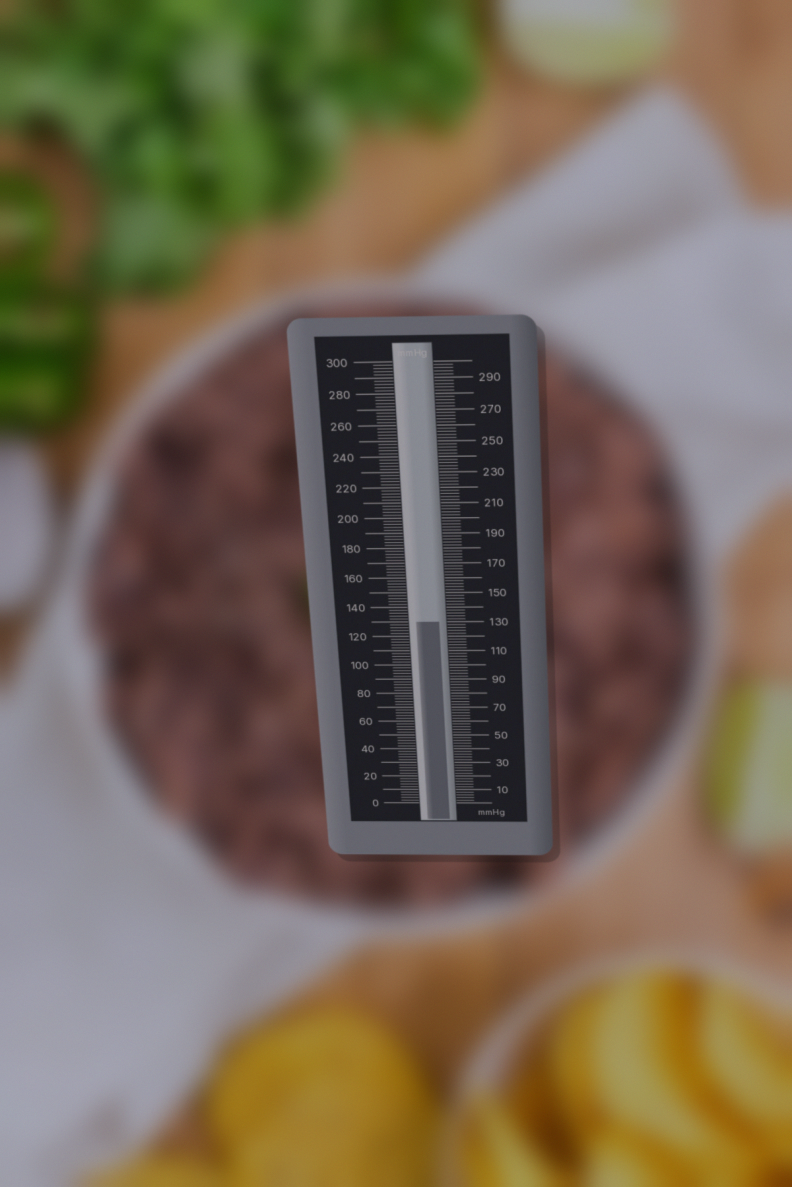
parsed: 130 mmHg
